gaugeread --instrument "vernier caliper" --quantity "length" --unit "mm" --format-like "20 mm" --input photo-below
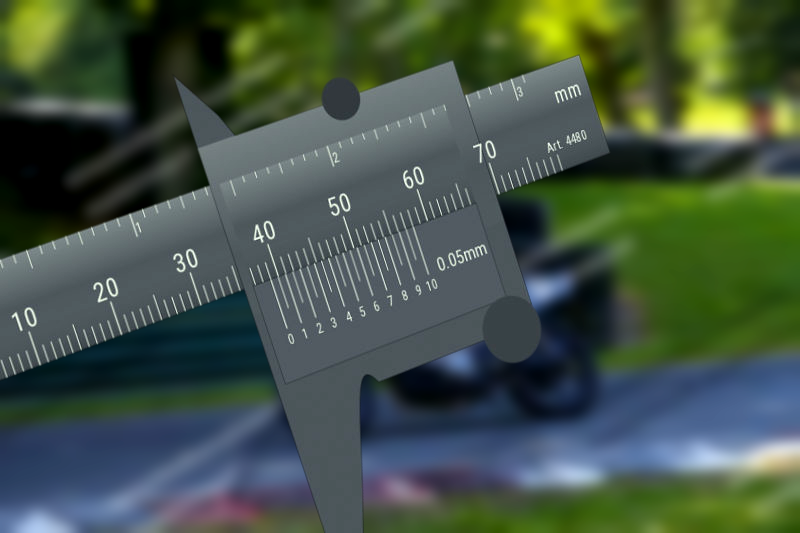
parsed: 39.0 mm
